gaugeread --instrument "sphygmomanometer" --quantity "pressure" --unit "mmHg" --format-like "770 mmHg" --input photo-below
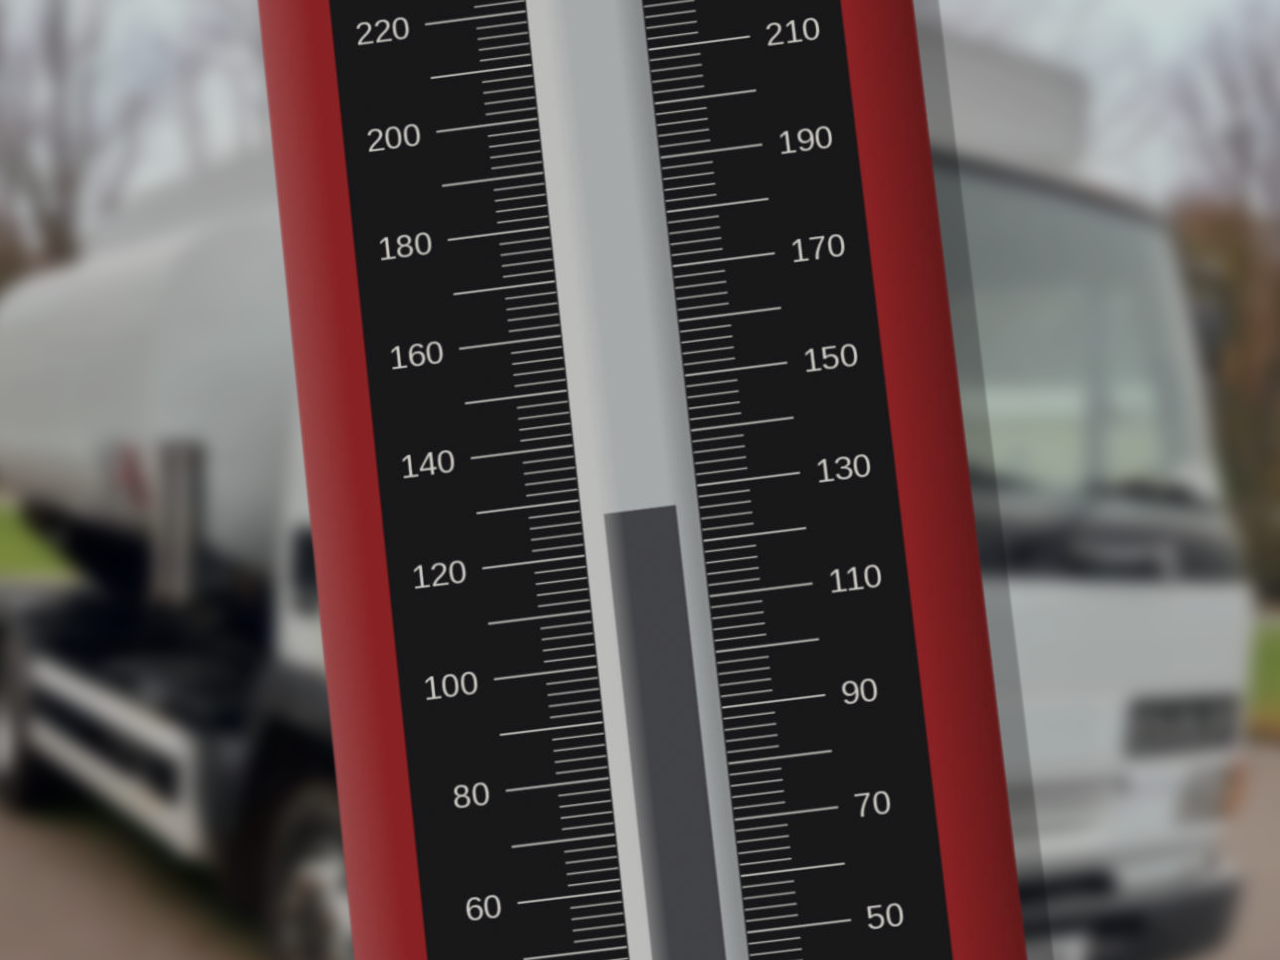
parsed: 127 mmHg
